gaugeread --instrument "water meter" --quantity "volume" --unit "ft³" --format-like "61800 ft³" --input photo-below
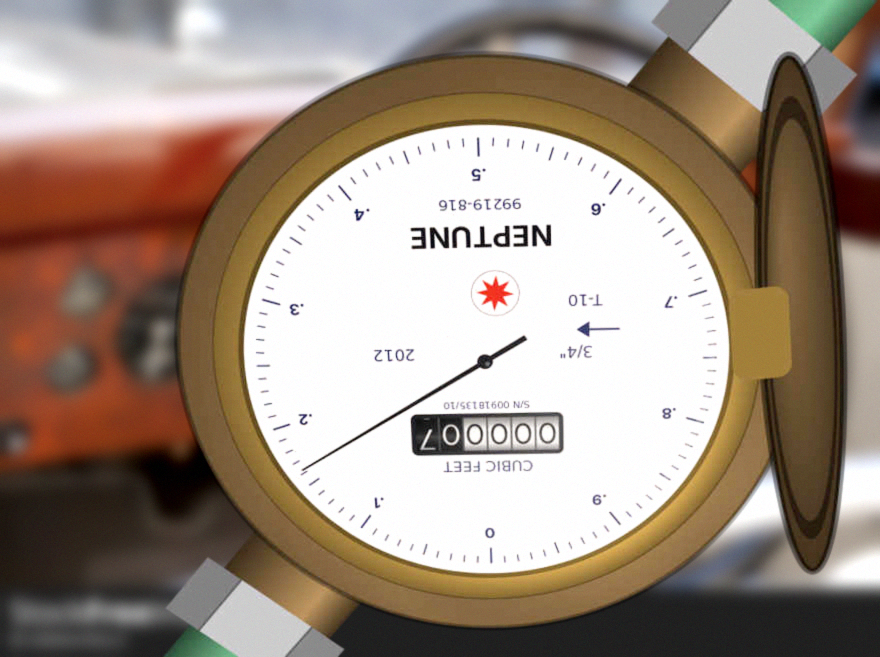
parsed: 7.16 ft³
